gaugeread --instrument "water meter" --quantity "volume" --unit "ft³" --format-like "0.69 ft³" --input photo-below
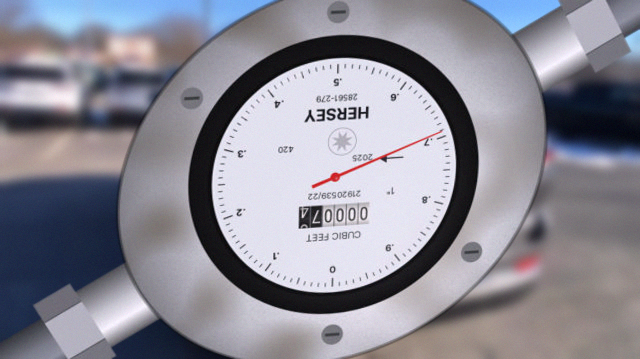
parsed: 73.69 ft³
